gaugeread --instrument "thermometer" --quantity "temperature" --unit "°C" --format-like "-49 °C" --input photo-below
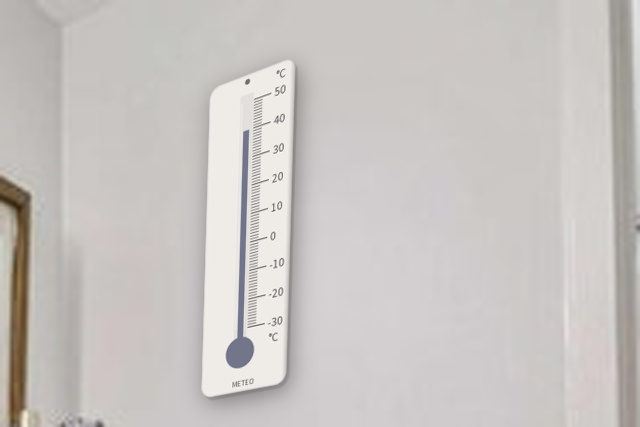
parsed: 40 °C
